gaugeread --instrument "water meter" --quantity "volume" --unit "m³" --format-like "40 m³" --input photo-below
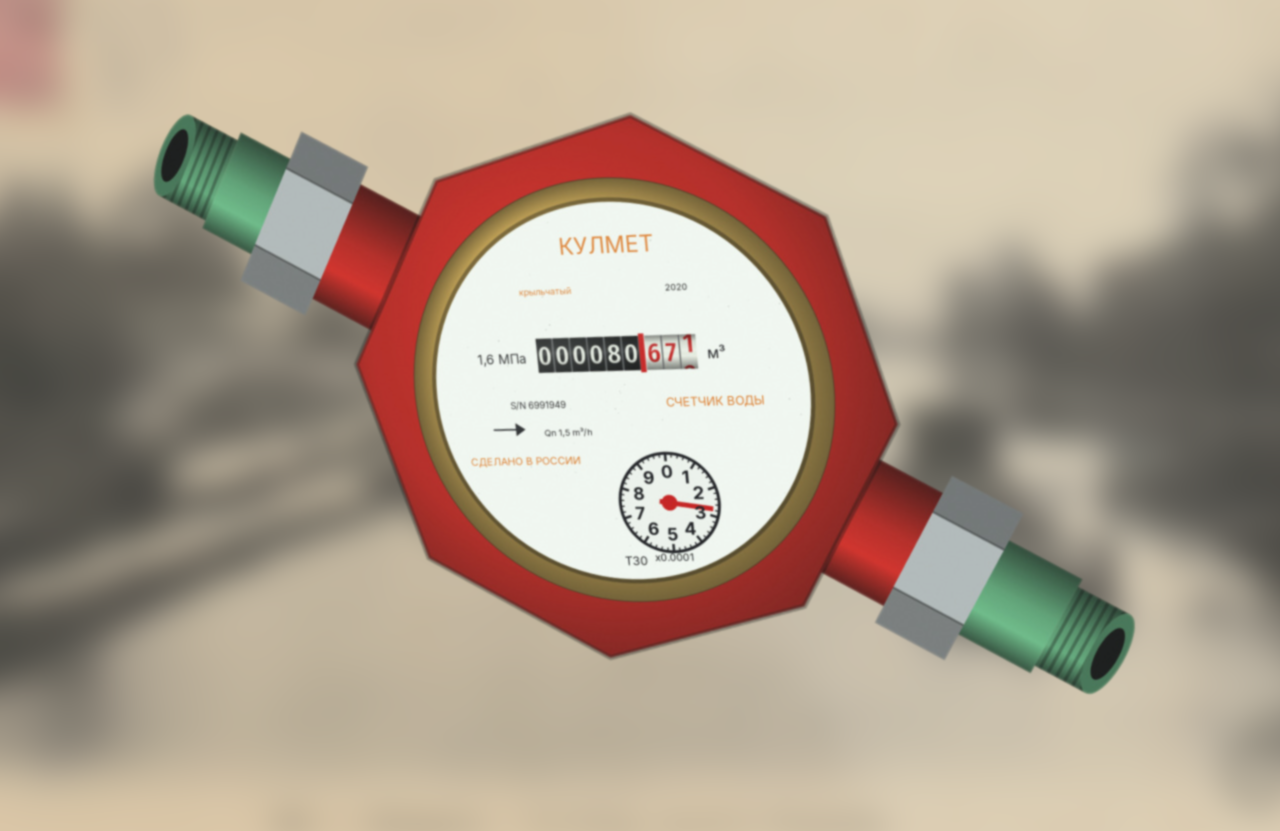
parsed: 80.6712 m³
